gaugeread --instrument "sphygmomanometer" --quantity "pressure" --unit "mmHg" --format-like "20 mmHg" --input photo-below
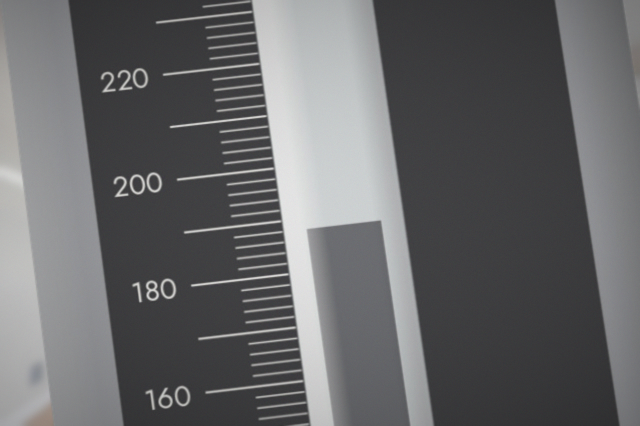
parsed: 188 mmHg
